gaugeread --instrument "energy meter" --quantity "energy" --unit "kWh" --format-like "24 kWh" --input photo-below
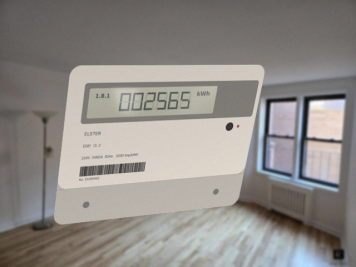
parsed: 2565 kWh
